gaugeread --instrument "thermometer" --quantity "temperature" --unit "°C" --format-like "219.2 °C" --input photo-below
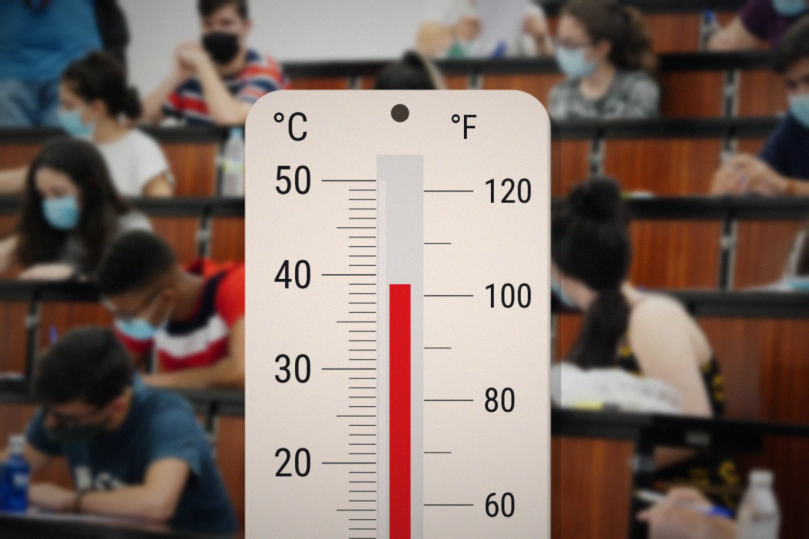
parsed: 39 °C
